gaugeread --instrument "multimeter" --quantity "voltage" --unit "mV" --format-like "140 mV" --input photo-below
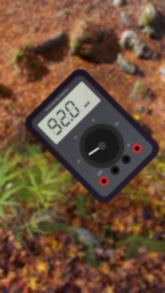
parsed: 92.0 mV
